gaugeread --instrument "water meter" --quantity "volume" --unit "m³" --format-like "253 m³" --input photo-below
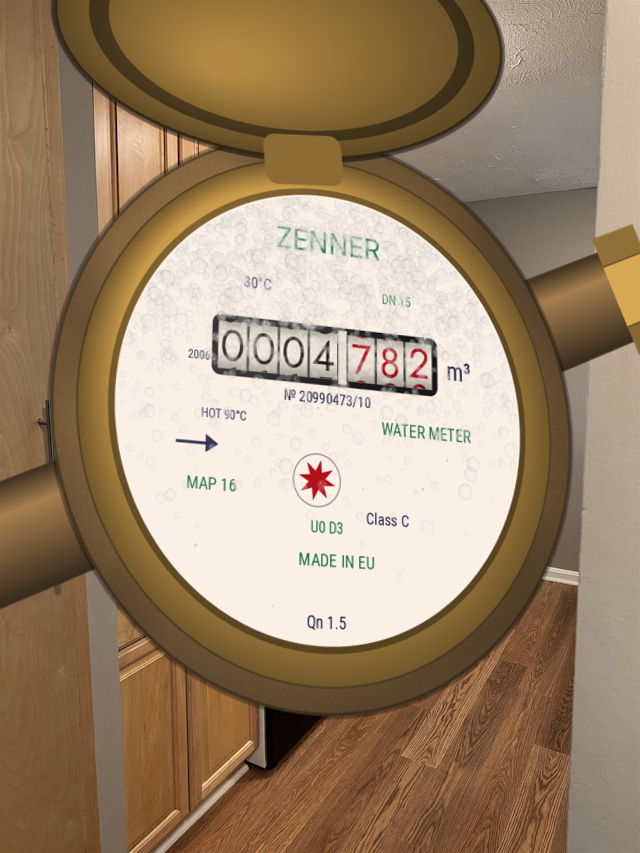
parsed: 4.782 m³
